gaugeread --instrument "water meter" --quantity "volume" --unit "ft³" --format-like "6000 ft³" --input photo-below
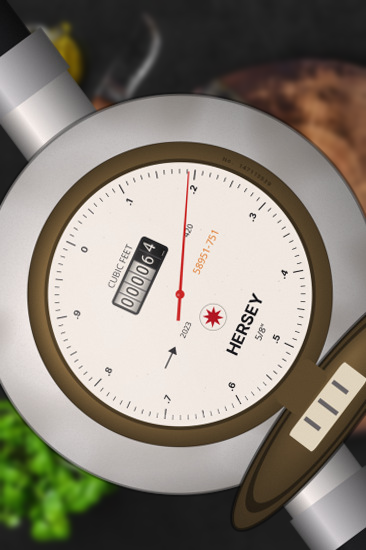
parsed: 64.19 ft³
